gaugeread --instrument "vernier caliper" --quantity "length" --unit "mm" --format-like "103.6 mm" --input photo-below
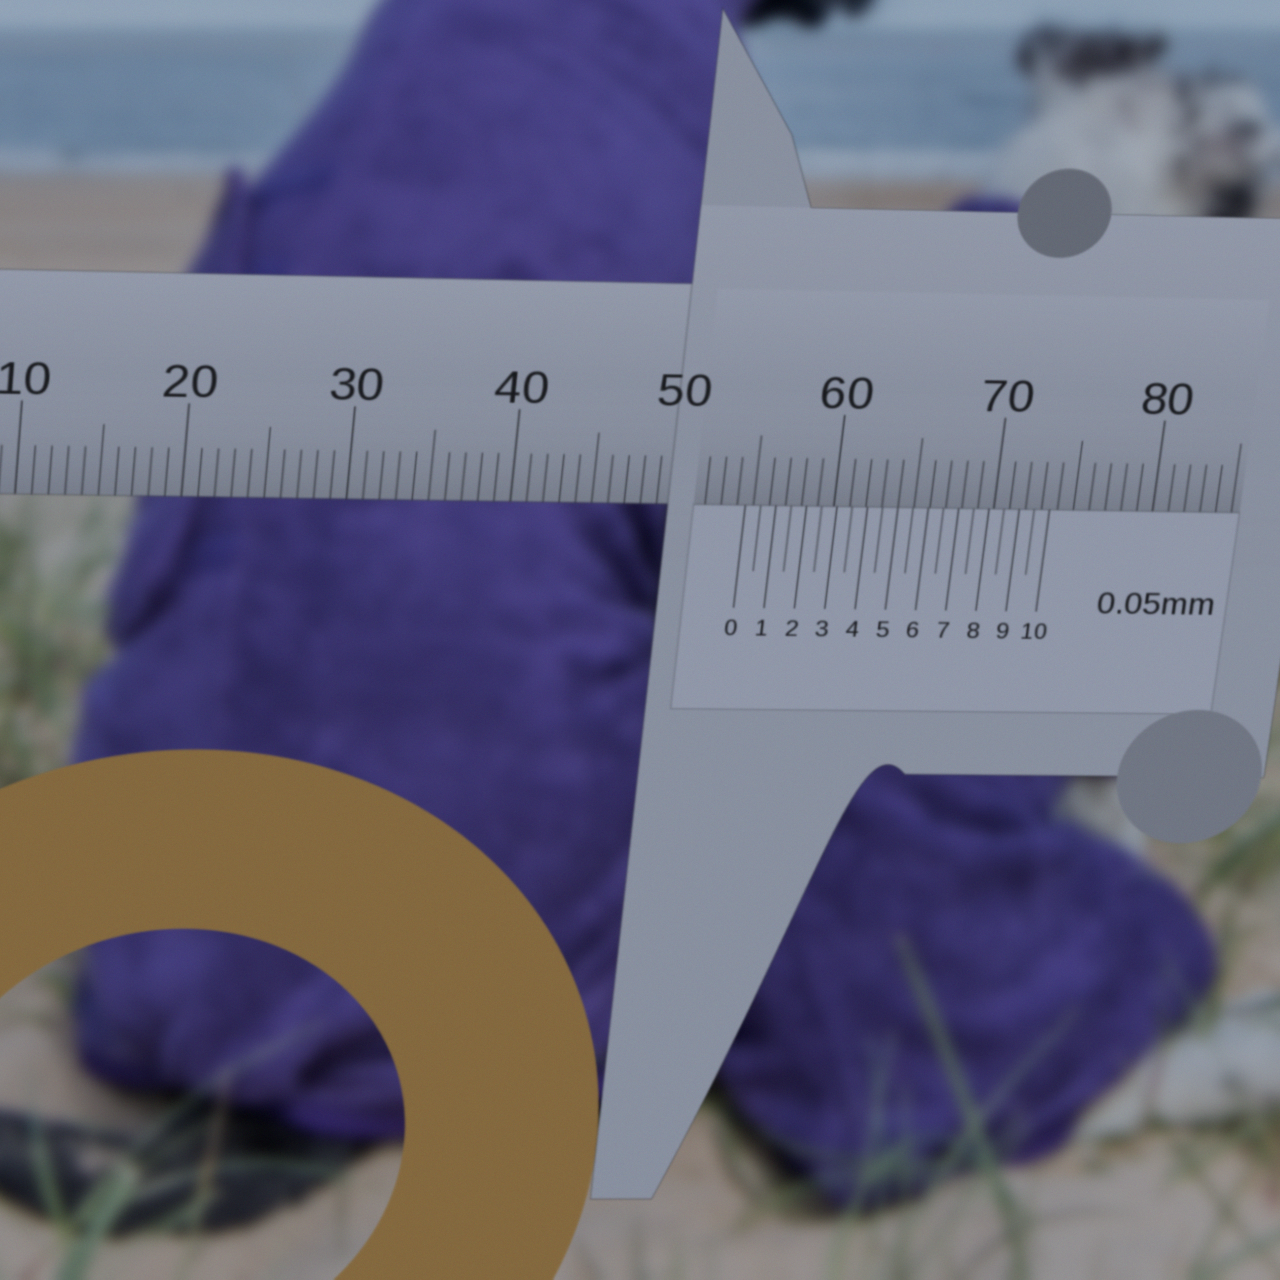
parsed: 54.5 mm
